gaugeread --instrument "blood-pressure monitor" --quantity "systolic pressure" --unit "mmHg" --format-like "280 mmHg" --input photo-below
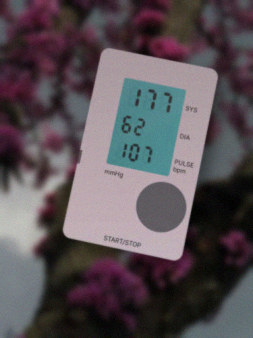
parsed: 177 mmHg
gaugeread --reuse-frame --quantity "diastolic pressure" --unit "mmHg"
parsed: 62 mmHg
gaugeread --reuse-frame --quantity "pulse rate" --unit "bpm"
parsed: 107 bpm
